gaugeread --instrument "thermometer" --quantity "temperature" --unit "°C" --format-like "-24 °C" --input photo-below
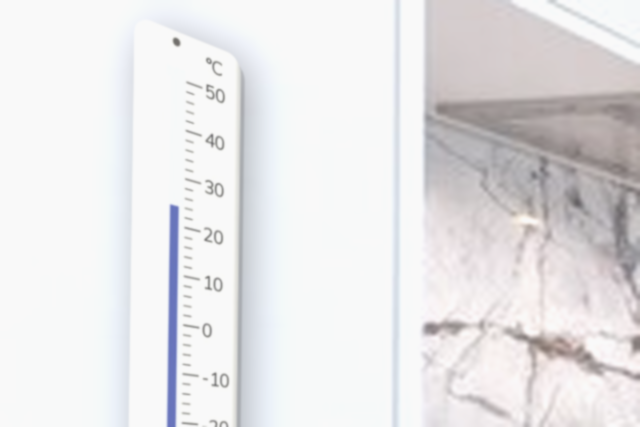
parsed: 24 °C
